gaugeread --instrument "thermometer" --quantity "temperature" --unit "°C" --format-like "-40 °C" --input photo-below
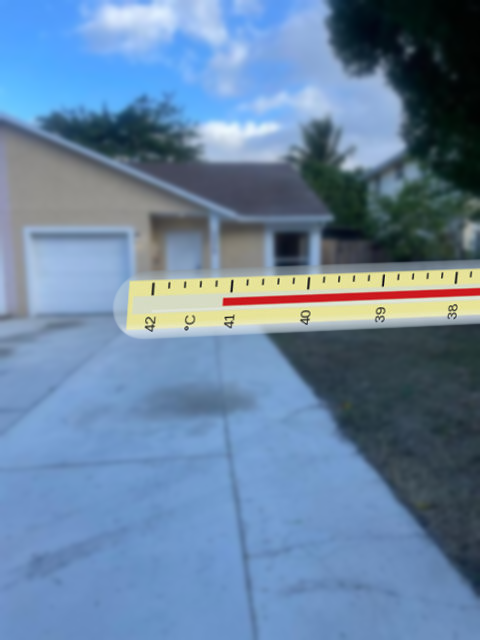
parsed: 41.1 °C
